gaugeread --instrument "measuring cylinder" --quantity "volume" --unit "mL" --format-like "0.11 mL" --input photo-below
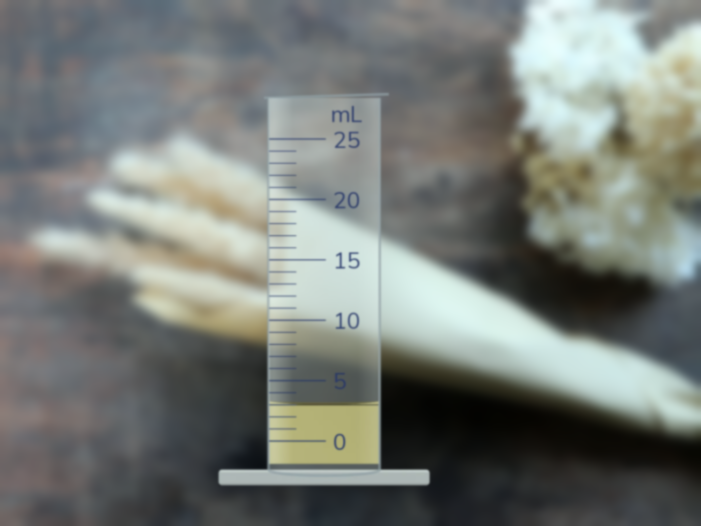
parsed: 3 mL
